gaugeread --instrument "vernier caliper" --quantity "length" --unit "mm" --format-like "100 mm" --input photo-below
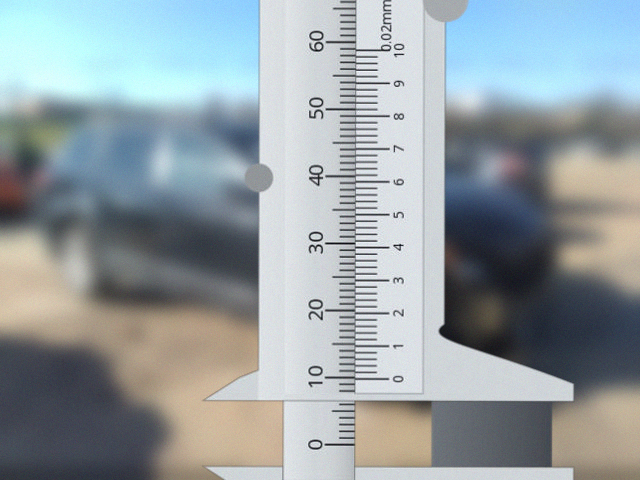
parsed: 9.8 mm
